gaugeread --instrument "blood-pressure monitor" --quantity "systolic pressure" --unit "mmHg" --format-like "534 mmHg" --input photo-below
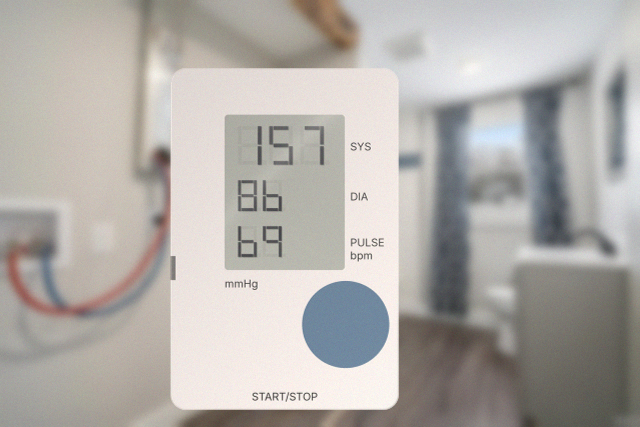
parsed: 157 mmHg
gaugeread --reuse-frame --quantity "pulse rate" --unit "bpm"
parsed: 69 bpm
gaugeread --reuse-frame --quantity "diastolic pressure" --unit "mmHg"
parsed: 86 mmHg
